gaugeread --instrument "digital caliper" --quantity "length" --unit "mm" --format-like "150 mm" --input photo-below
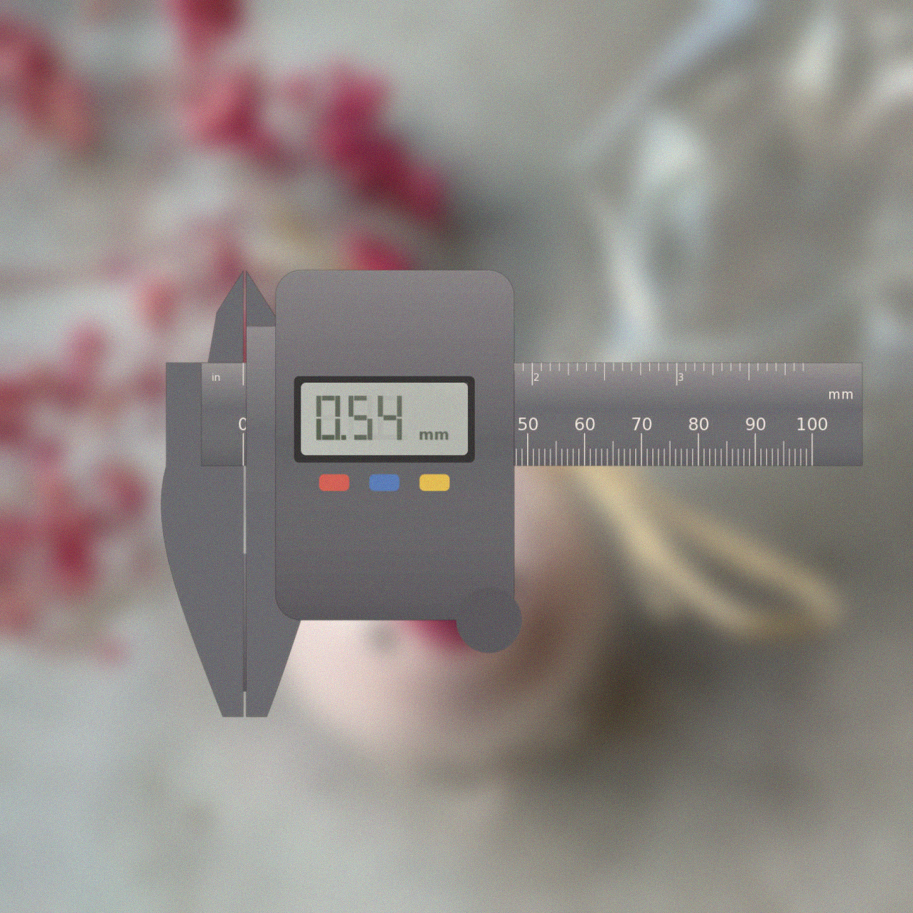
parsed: 0.54 mm
